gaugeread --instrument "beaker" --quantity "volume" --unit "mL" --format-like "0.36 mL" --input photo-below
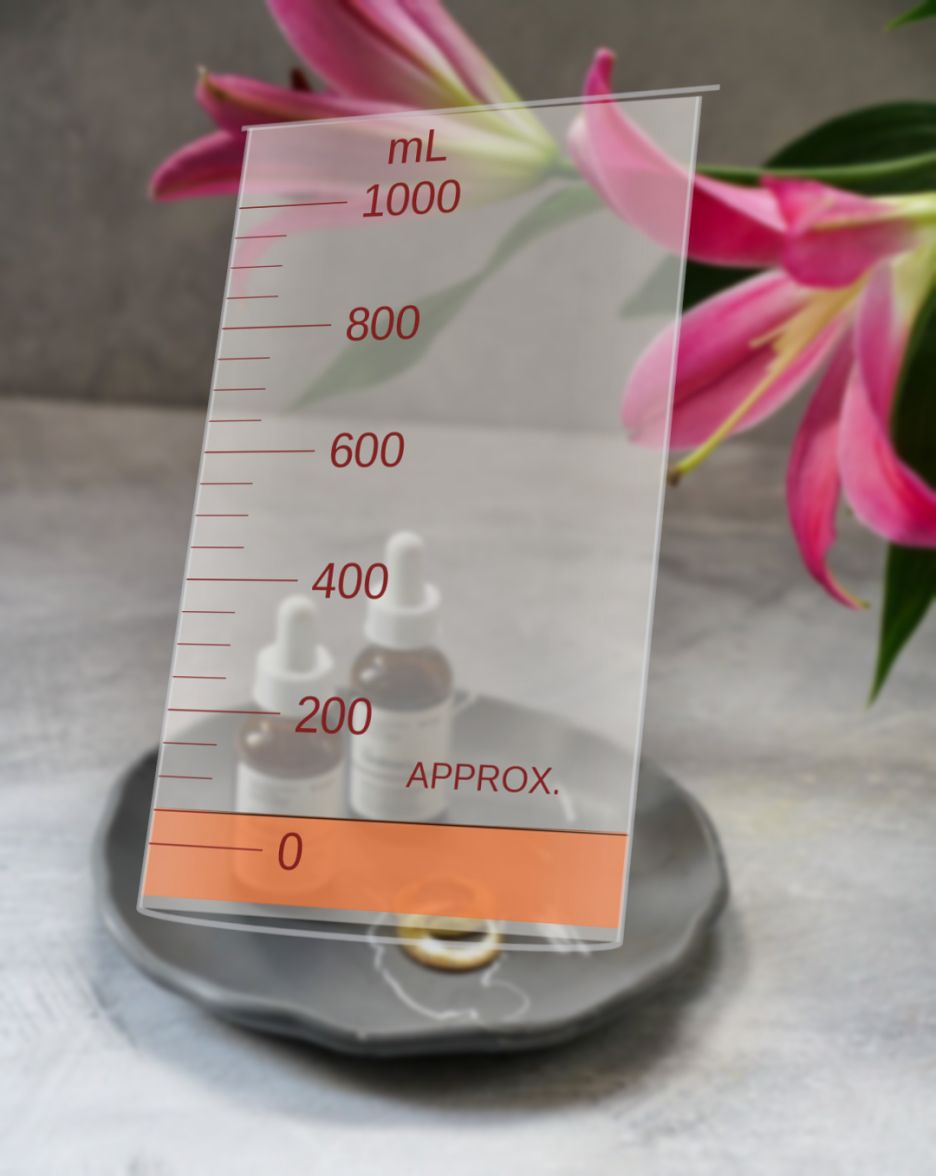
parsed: 50 mL
